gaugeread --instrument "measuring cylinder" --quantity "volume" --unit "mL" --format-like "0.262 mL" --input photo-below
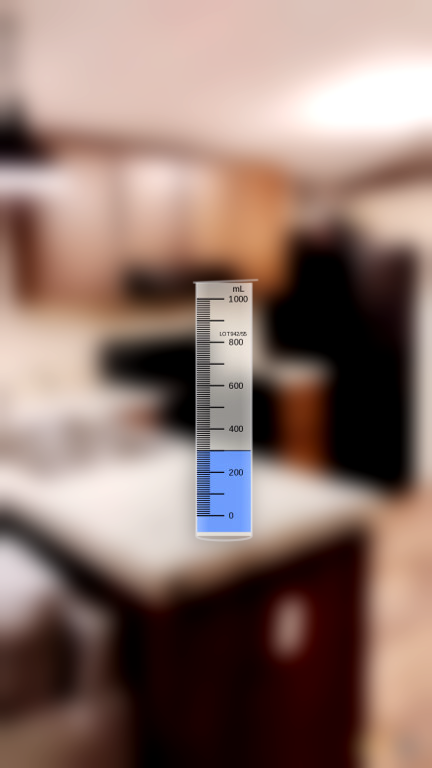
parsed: 300 mL
